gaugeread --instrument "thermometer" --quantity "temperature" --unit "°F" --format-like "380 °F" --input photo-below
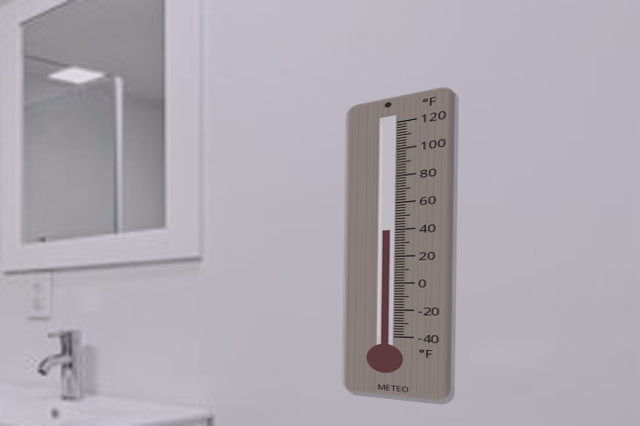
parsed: 40 °F
